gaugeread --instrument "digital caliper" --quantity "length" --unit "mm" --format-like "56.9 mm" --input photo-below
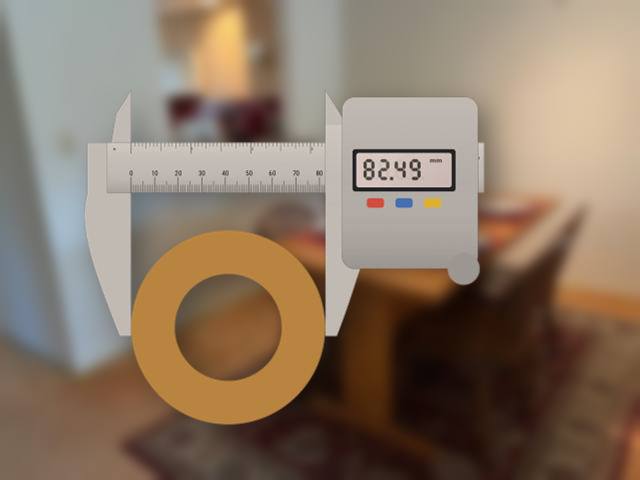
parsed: 82.49 mm
